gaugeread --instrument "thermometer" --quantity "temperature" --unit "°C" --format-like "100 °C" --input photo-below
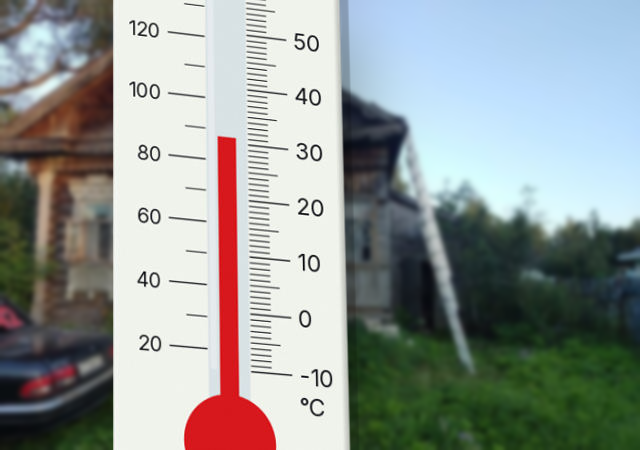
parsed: 31 °C
